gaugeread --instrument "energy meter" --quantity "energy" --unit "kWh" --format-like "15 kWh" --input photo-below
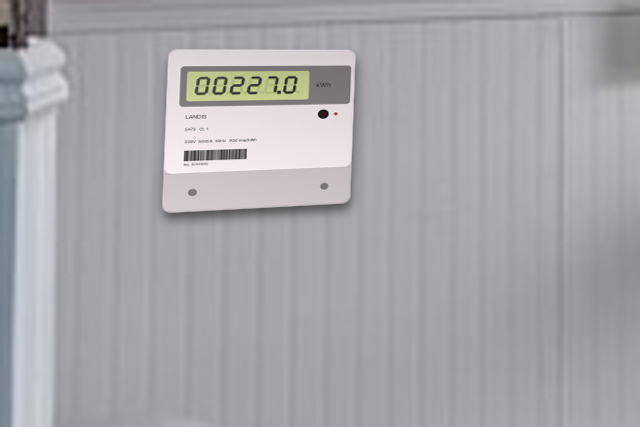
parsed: 227.0 kWh
